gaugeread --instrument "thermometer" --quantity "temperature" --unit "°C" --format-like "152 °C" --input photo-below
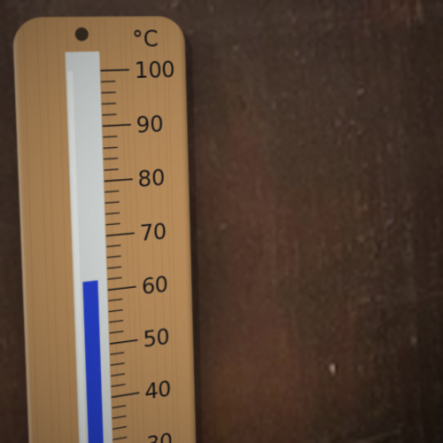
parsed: 62 °C
